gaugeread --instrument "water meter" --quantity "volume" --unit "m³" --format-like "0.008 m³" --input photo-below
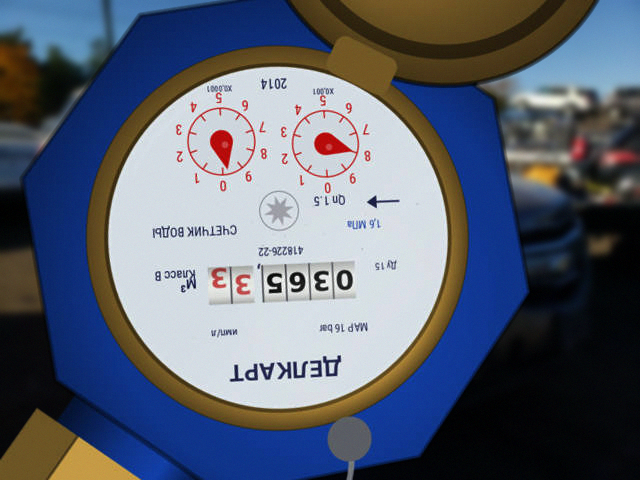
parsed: 365.3279 m³
